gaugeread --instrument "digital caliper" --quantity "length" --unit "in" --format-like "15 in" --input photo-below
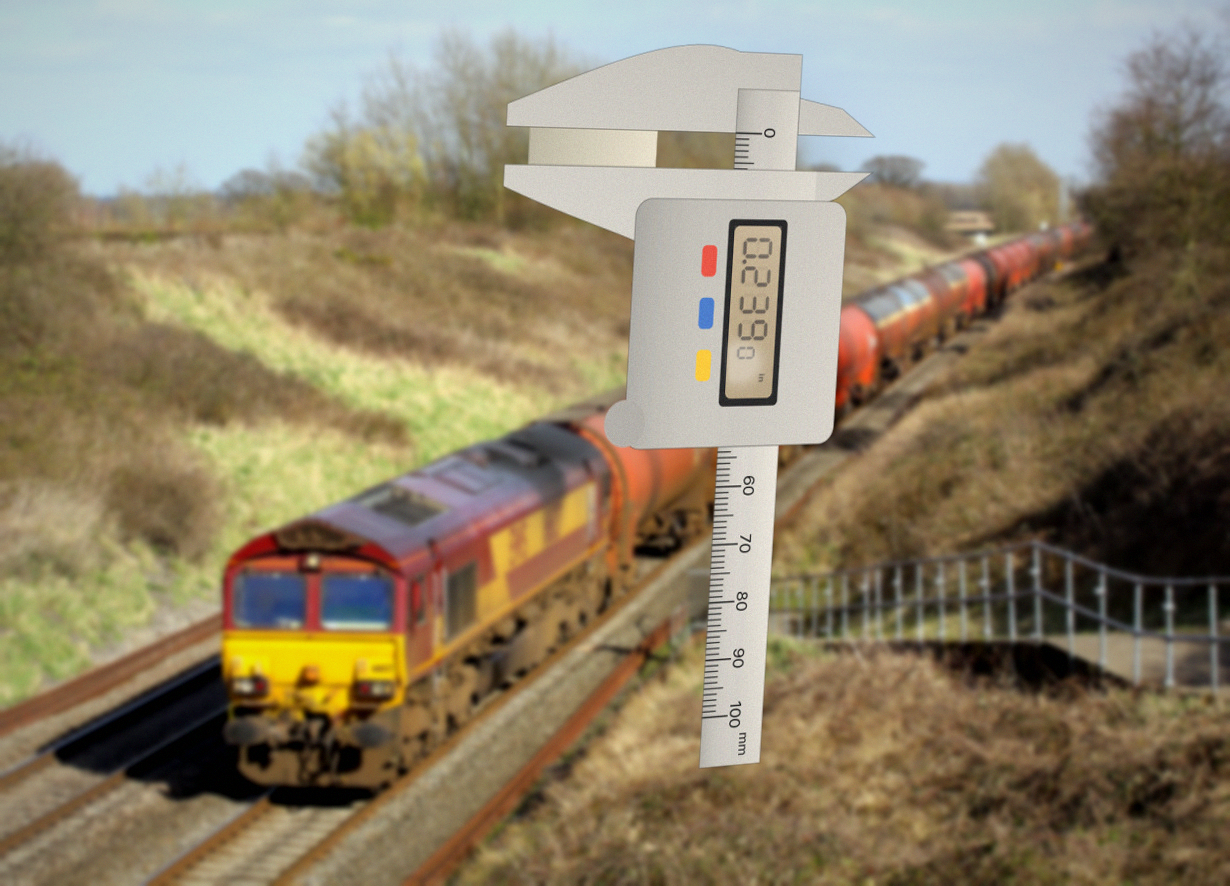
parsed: 0.2390 in
